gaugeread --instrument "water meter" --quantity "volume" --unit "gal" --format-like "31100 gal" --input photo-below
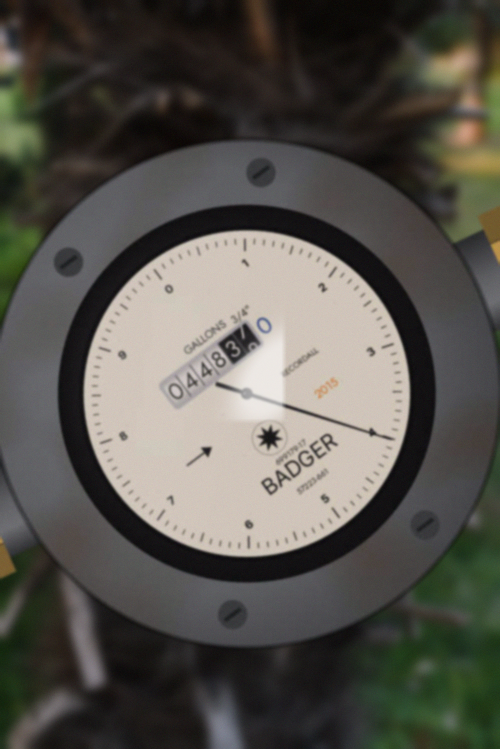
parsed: 448374.0 gal
